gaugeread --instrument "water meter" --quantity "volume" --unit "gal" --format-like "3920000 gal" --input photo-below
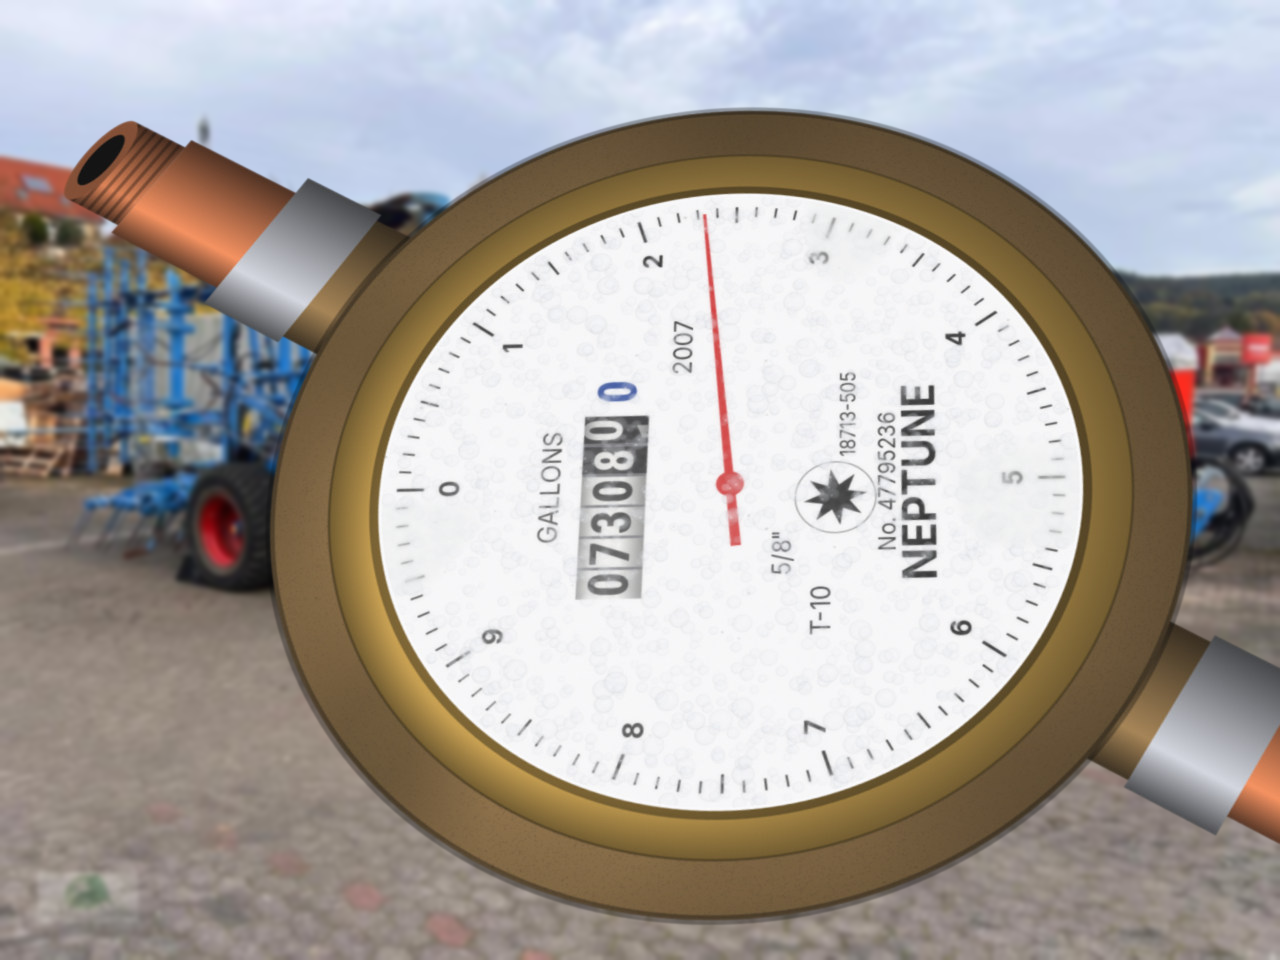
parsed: 730802.3 gal
